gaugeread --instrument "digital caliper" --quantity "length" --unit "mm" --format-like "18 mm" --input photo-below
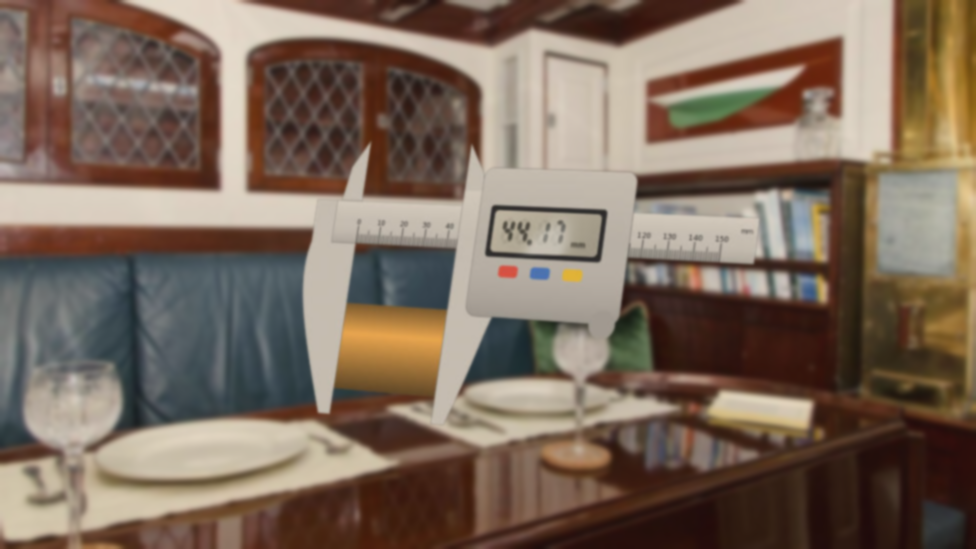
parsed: 44.17 mm
